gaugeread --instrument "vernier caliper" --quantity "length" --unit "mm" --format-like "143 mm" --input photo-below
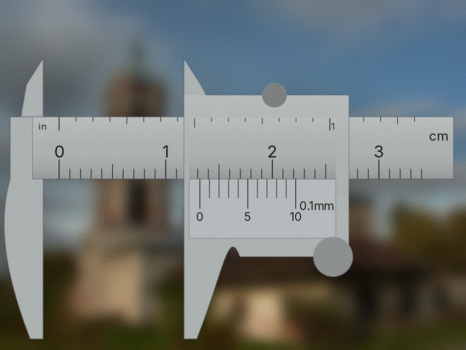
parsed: 13.2 mm
